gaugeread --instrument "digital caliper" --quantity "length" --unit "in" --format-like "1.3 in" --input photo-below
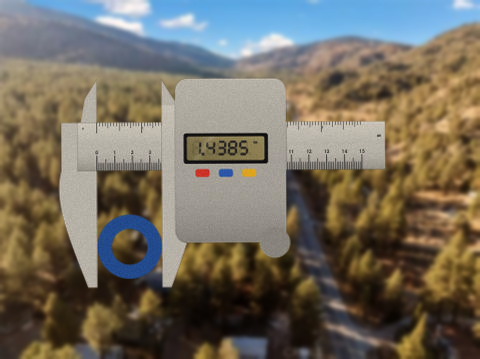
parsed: 1.4385 in
